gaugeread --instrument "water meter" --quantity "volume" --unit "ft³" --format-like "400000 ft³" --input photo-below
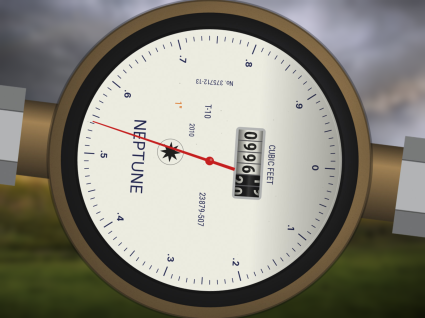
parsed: 99619.54 ft³
